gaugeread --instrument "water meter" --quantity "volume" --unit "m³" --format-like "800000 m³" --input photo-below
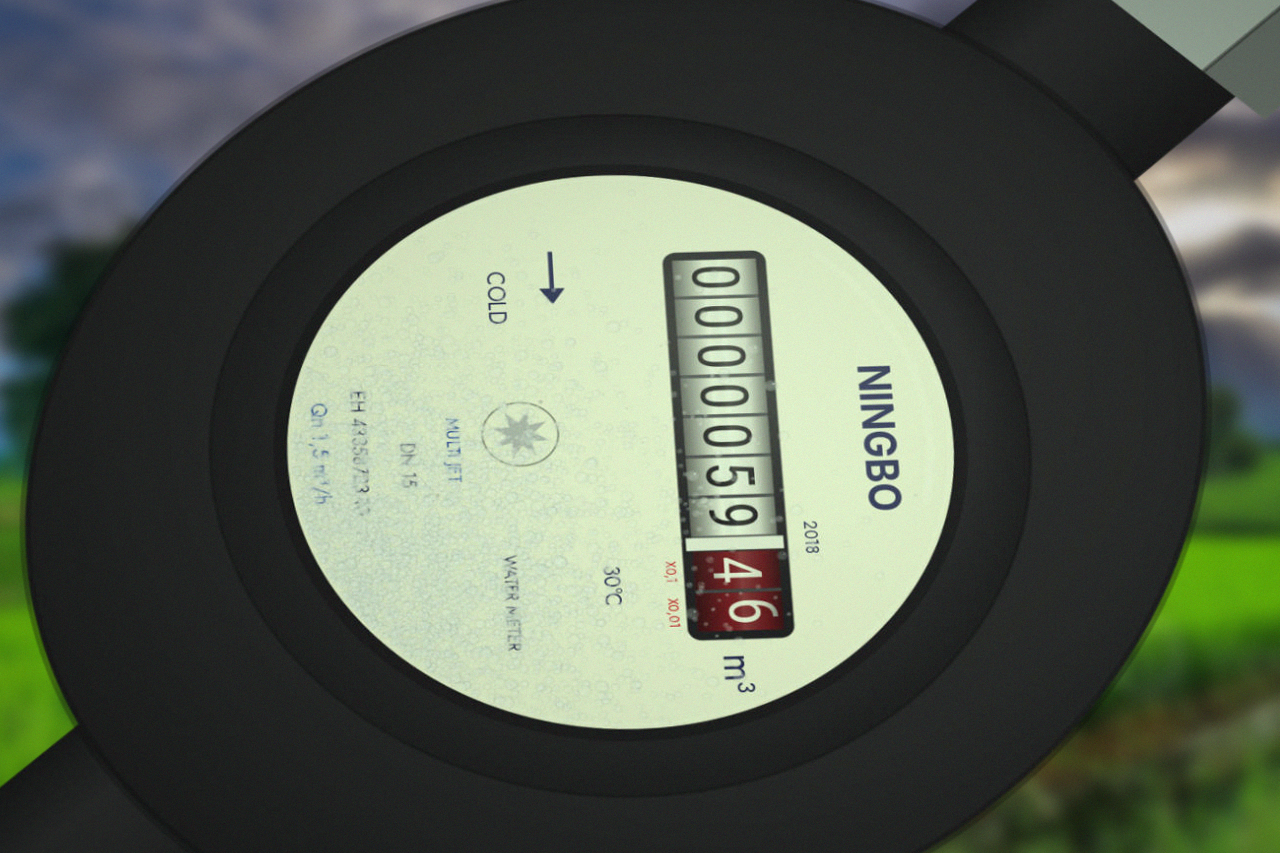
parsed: 59.46 m³
